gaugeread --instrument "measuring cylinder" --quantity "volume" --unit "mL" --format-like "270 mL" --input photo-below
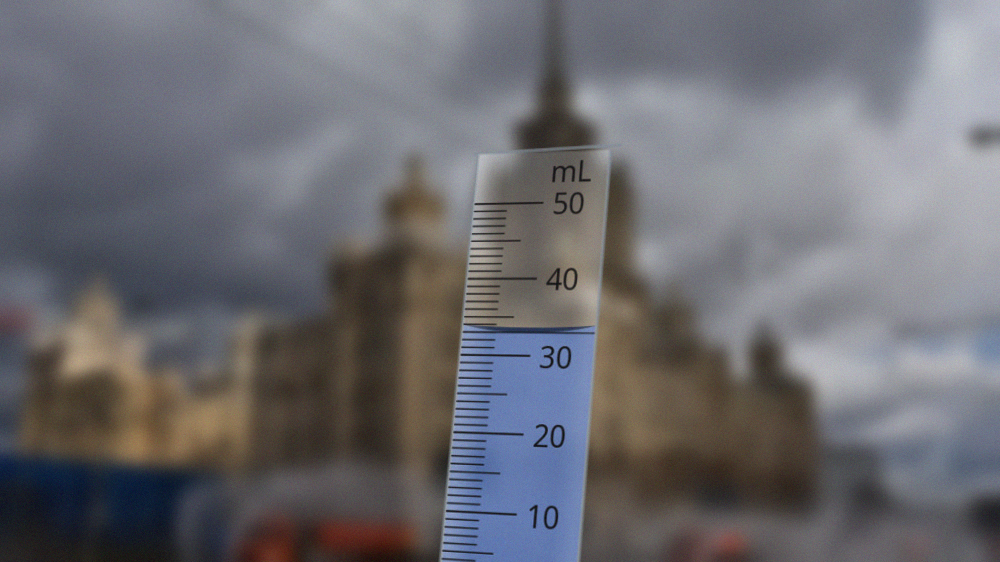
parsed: 33 mL
